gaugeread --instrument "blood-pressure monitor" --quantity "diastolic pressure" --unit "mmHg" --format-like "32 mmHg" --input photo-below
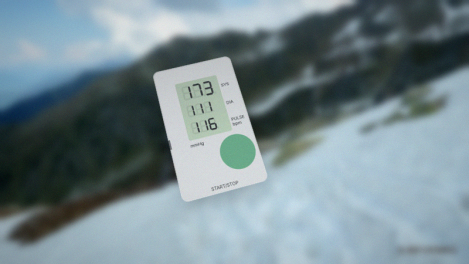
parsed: 111 mmHg
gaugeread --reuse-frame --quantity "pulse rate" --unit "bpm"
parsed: 116 bpm
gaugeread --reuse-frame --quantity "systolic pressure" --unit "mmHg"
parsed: 173 mmHg
